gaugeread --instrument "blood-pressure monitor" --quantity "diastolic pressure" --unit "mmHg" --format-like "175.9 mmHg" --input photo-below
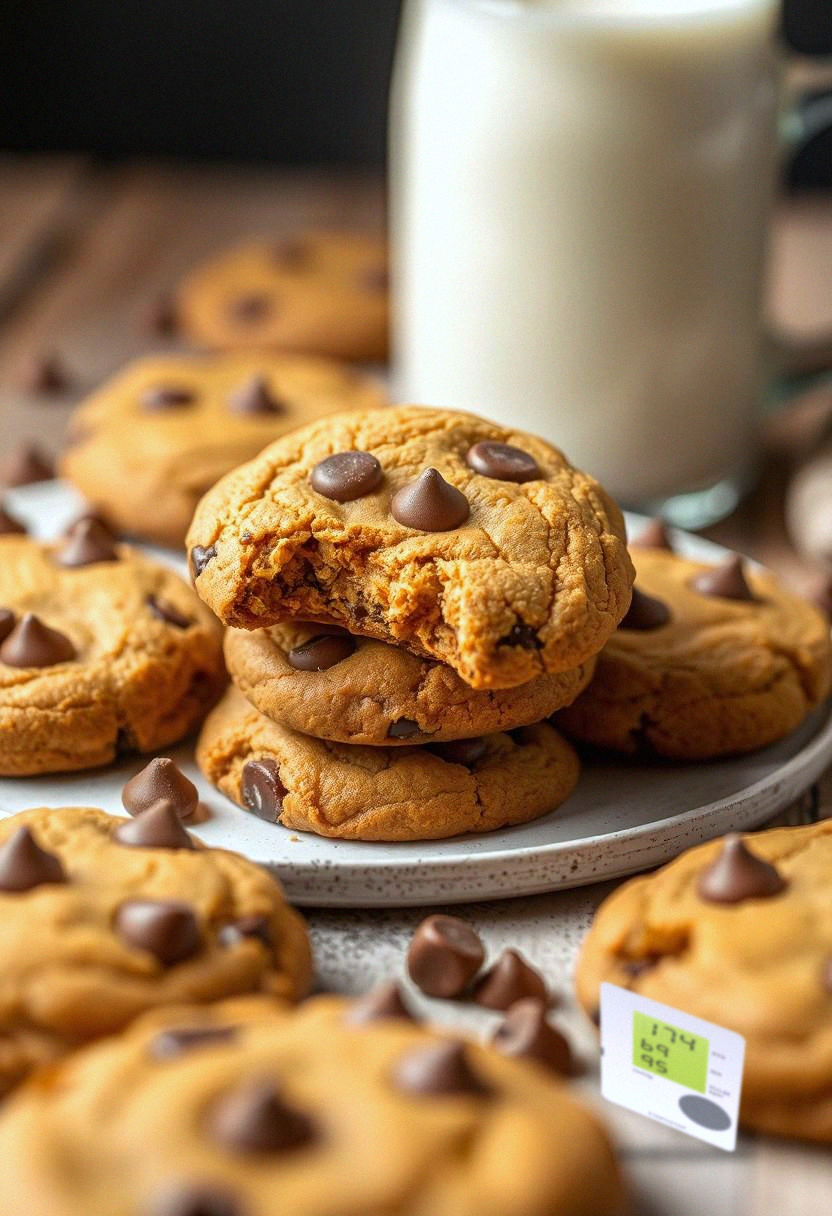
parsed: 69 mmHg
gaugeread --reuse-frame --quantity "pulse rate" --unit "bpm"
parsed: 95 bpm
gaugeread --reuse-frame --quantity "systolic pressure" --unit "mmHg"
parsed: 174 mmHg
